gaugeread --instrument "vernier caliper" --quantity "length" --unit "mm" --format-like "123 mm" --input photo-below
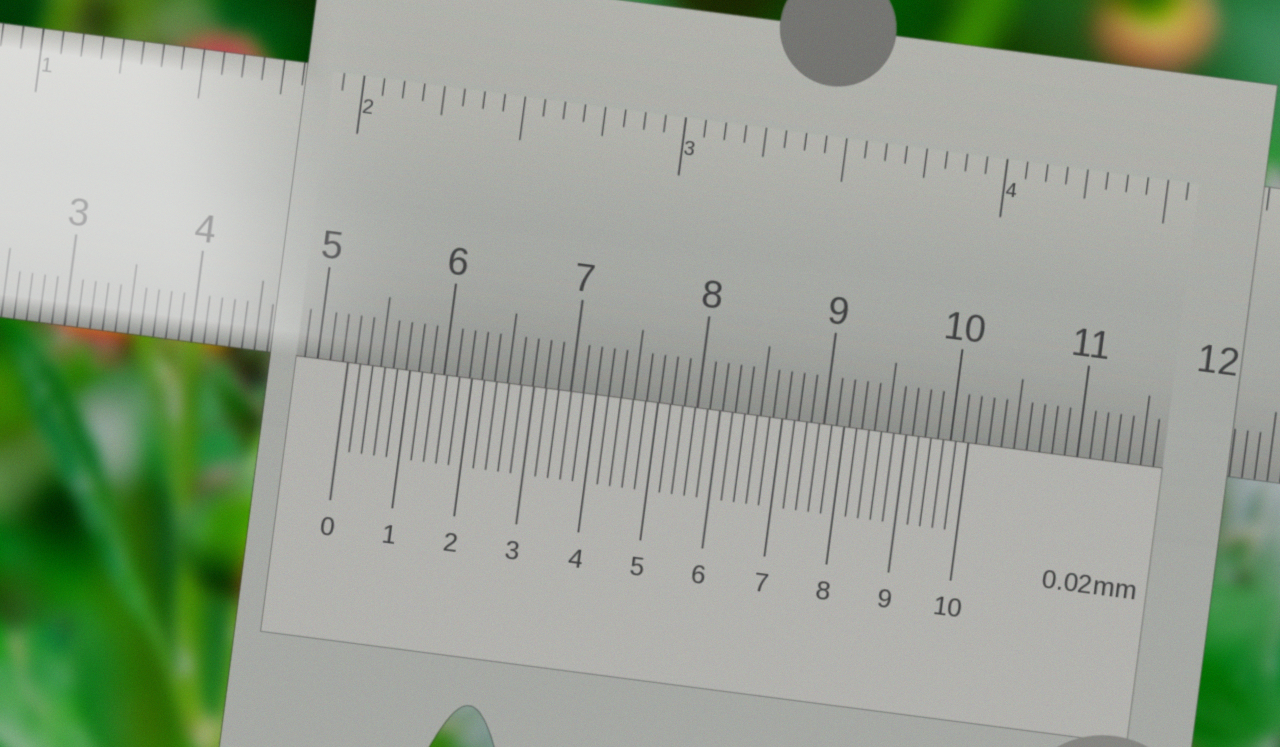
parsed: 52.4 mm
